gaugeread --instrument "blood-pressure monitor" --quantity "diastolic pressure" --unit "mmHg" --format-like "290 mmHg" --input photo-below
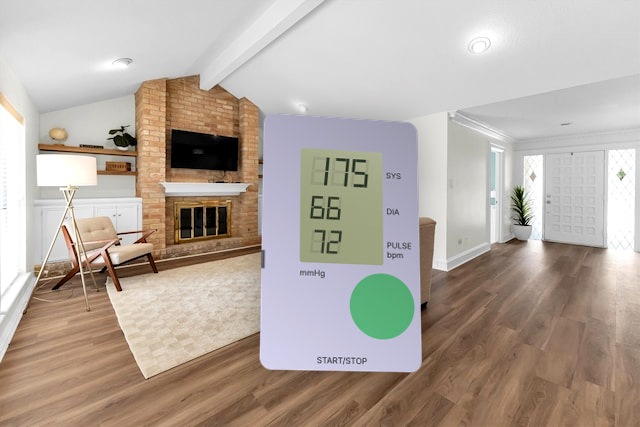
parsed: 66 mmHg
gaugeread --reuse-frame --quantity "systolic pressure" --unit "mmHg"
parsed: 175 mmHg
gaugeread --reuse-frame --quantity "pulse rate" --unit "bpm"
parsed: 72 bpm
